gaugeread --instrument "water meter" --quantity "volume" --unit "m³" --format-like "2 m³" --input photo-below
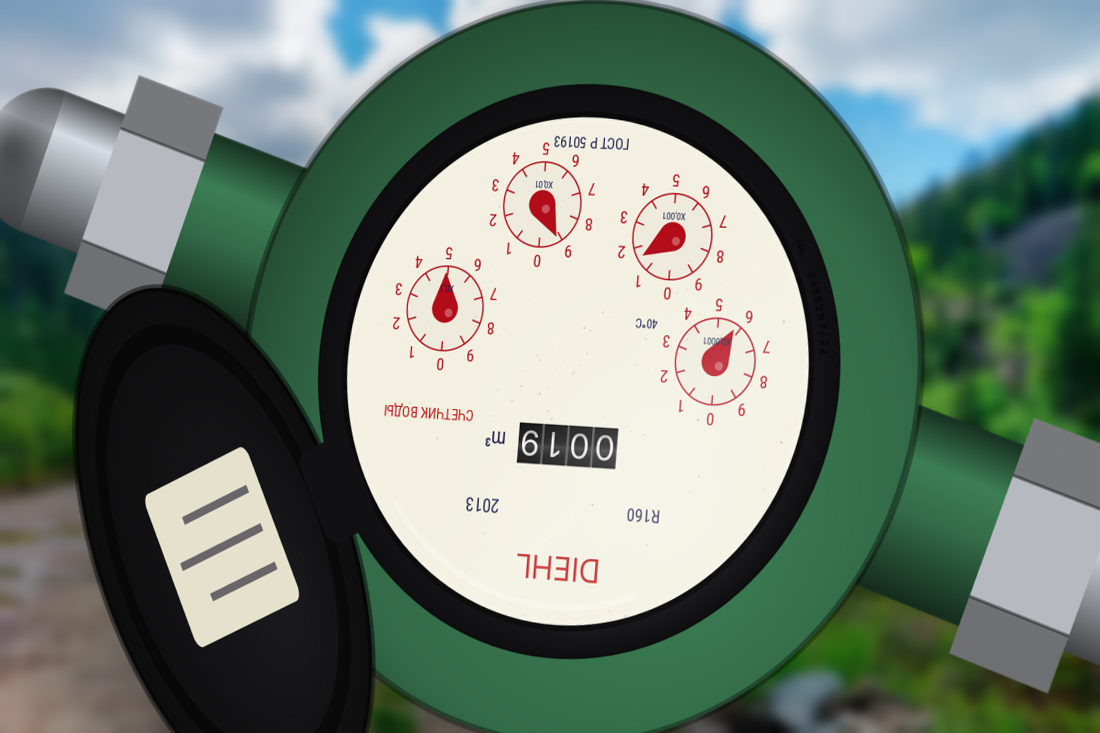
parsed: 19.4915 m³
